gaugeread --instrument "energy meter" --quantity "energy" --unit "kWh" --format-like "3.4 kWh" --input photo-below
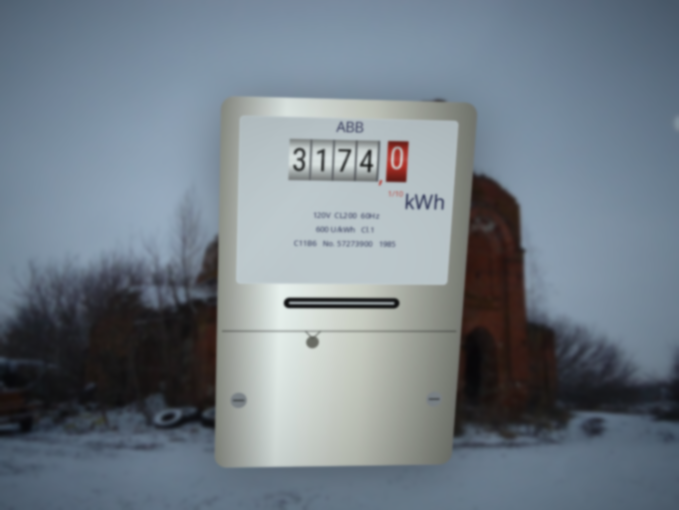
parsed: 3174.0 kWh
